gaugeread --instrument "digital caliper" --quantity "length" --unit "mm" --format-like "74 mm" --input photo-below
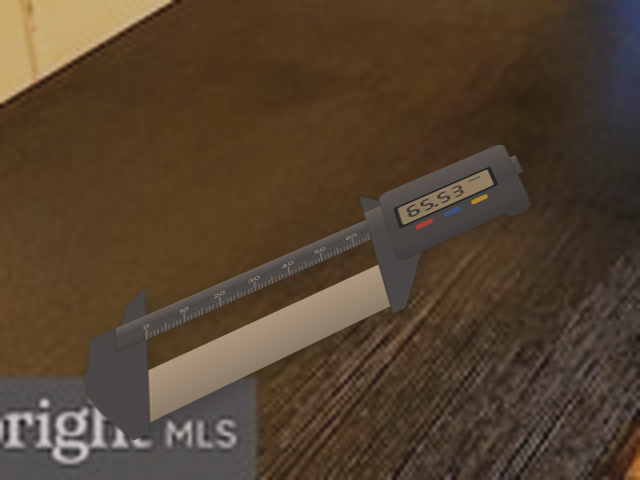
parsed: 65.53 mm
